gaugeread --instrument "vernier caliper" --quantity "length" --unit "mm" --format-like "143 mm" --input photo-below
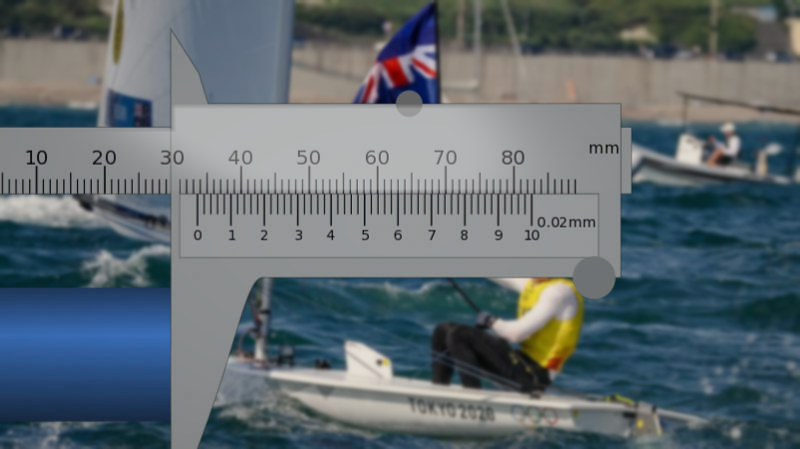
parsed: 33.6 mm
